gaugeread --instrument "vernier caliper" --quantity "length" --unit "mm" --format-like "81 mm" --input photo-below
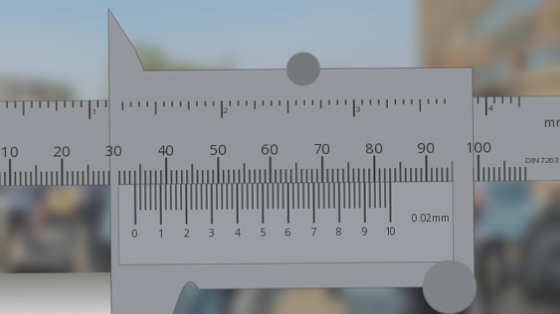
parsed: 34.0 mm
